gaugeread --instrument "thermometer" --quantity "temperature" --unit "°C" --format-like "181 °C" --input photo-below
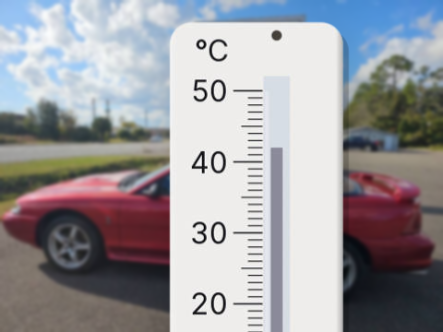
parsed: 42 °C
